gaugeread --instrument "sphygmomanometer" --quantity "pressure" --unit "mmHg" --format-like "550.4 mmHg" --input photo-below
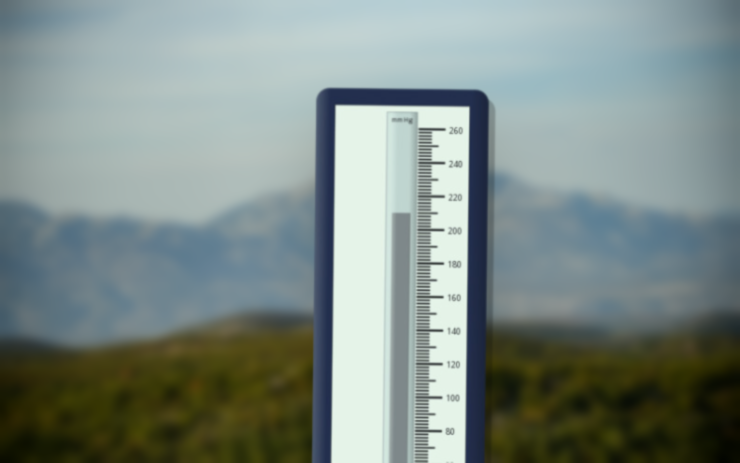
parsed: 210 mmHg
